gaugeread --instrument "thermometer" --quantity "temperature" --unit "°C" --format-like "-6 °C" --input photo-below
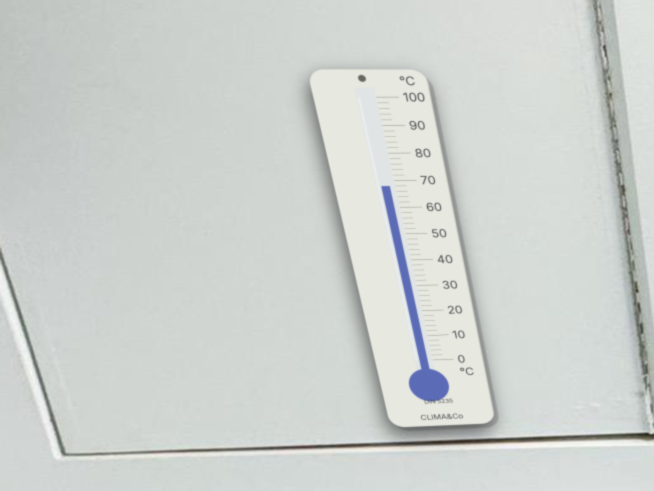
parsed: 68 °C
